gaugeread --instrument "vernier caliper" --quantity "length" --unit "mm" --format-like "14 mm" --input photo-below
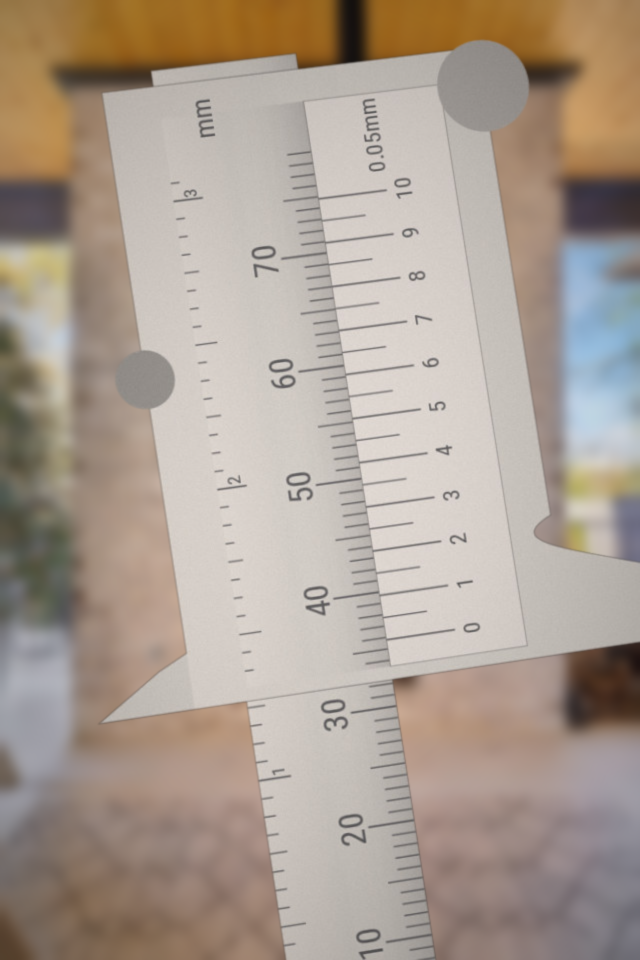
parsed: 35.8 mm
